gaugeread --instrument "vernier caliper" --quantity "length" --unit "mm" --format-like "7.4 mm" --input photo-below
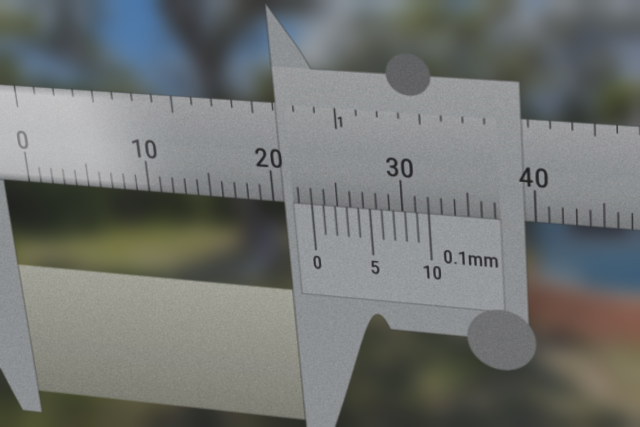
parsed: 23.0 mm
